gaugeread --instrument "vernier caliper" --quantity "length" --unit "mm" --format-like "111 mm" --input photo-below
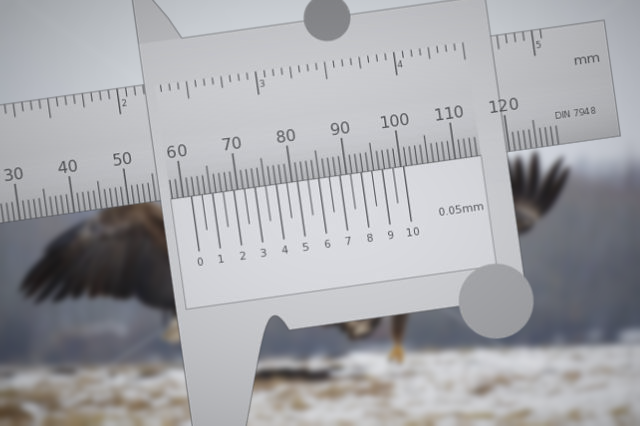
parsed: 61.5 mm
